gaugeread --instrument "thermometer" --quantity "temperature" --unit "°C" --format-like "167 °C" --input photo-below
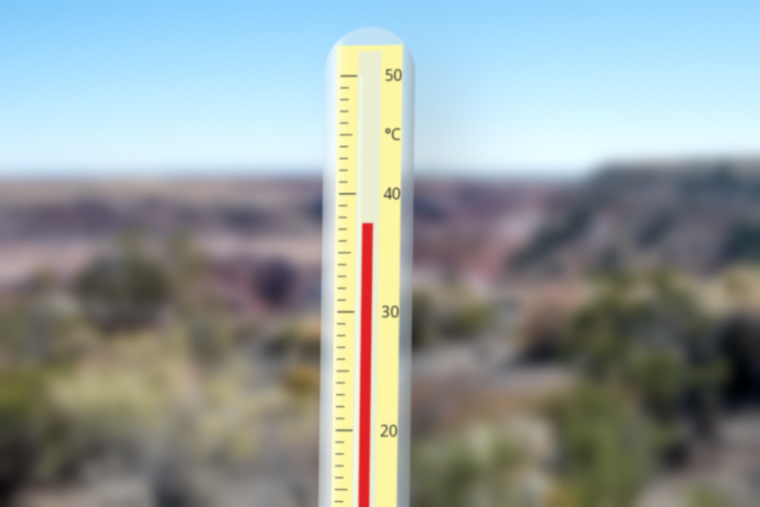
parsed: 37.5 °C
